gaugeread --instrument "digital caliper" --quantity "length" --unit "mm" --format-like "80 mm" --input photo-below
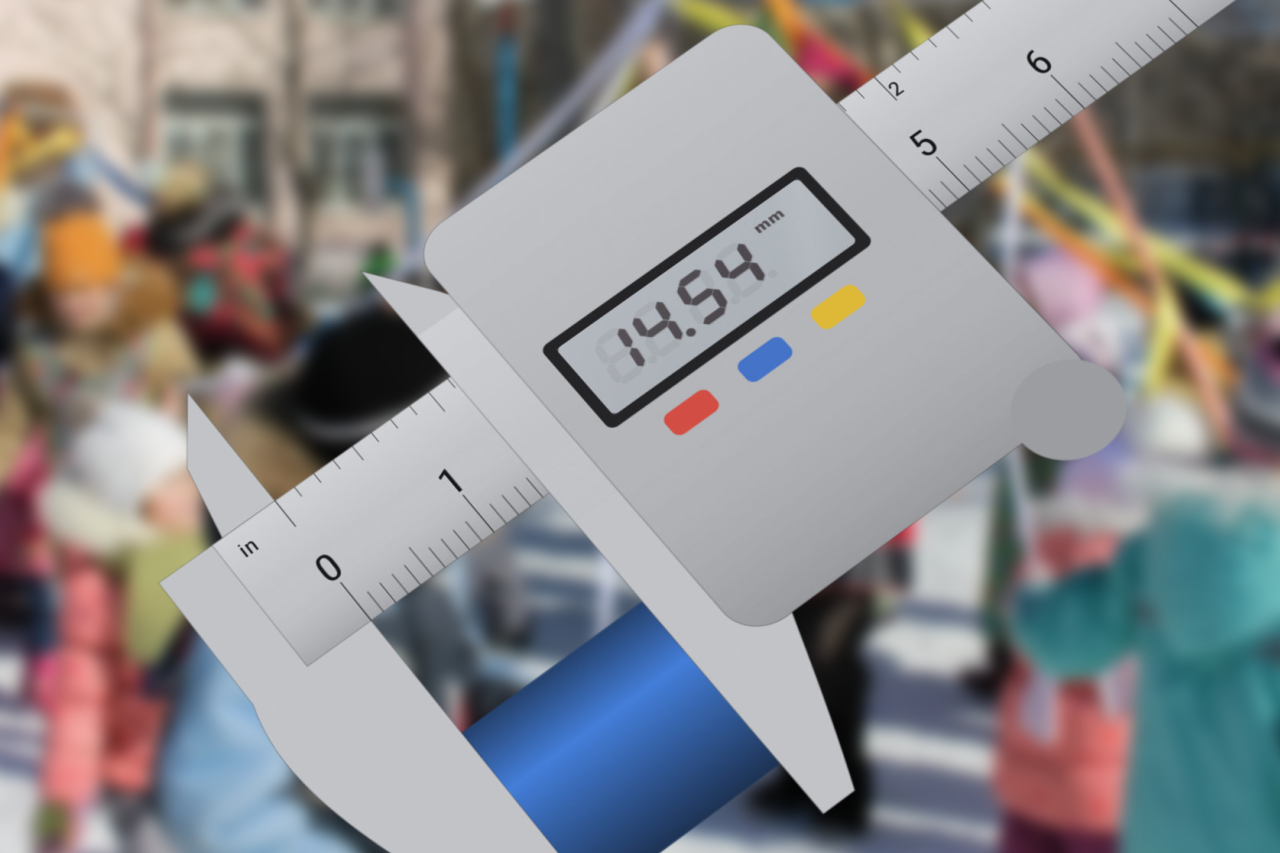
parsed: 14.54 mm
